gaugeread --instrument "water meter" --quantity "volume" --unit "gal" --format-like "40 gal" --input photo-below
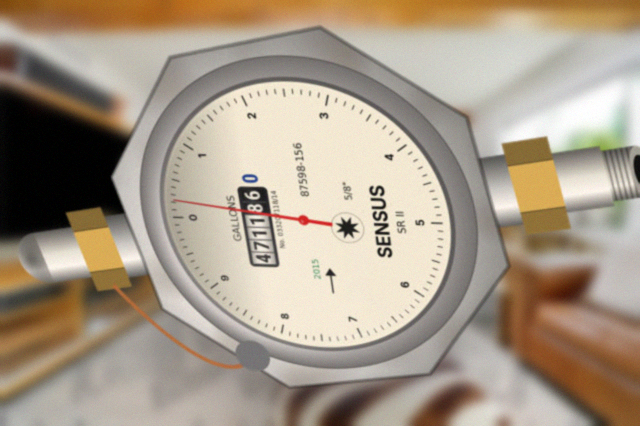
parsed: 4711860.2 gal
